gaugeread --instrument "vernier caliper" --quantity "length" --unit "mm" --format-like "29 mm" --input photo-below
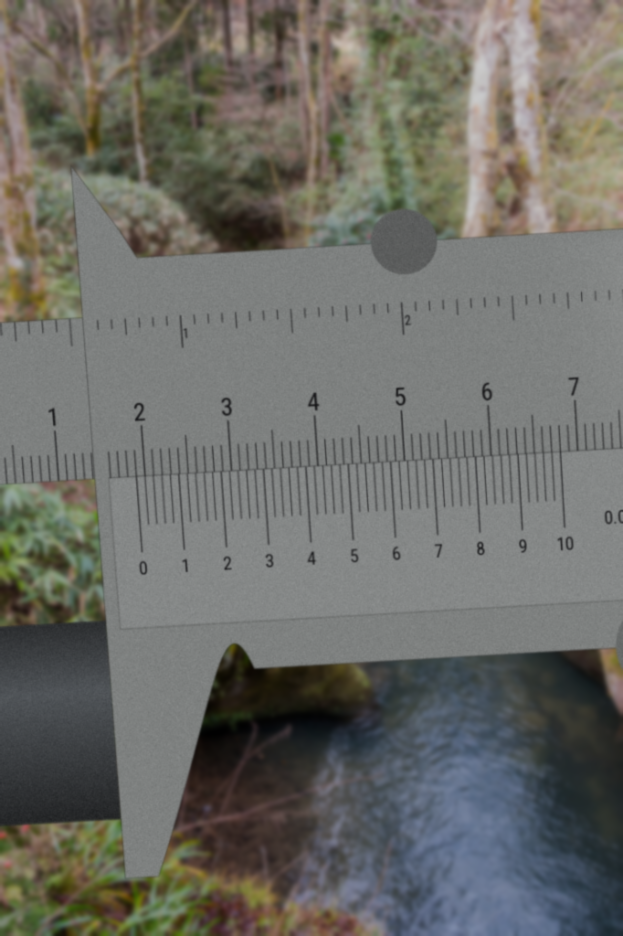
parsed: 19.0 mm
